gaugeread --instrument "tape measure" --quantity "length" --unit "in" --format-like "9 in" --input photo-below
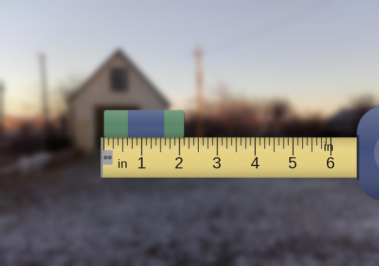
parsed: 2.125 in
